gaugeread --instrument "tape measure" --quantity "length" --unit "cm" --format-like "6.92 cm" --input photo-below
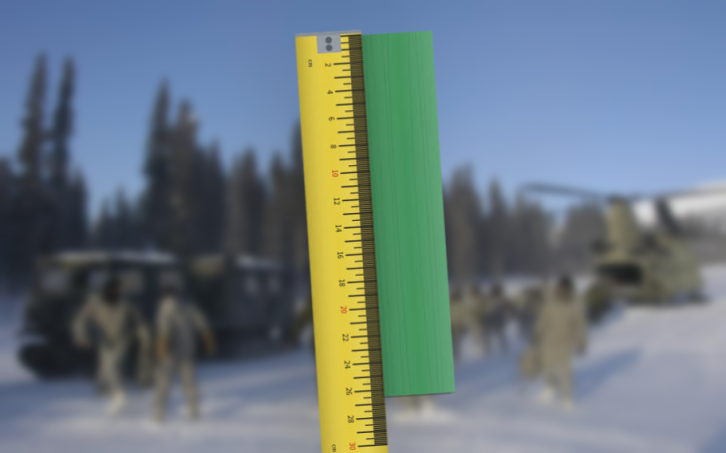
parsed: 26.5 cm
